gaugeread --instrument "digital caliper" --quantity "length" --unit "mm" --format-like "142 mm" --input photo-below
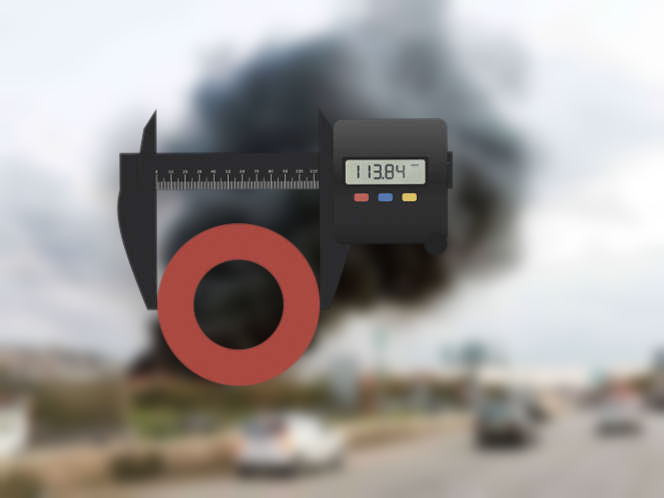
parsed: 113.84 mm
